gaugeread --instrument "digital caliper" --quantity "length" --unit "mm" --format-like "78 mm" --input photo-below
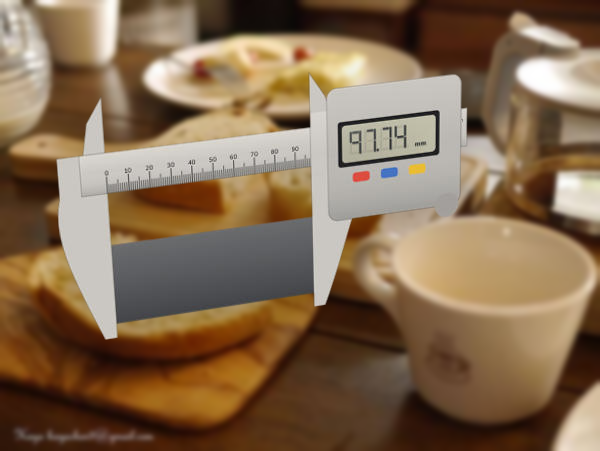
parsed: 97.74 mm
